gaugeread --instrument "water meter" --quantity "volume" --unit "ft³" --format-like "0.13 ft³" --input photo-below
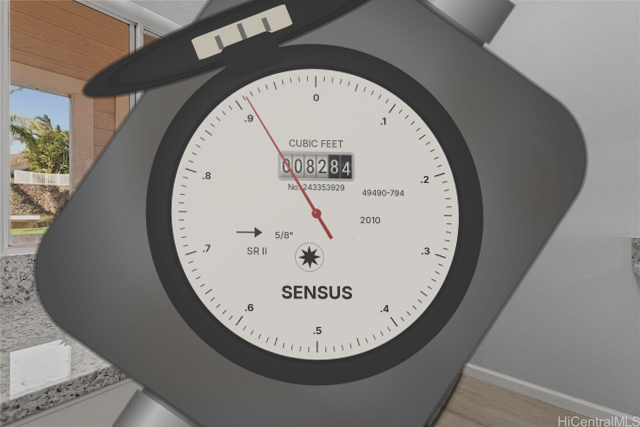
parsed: 8283.91 ft³
